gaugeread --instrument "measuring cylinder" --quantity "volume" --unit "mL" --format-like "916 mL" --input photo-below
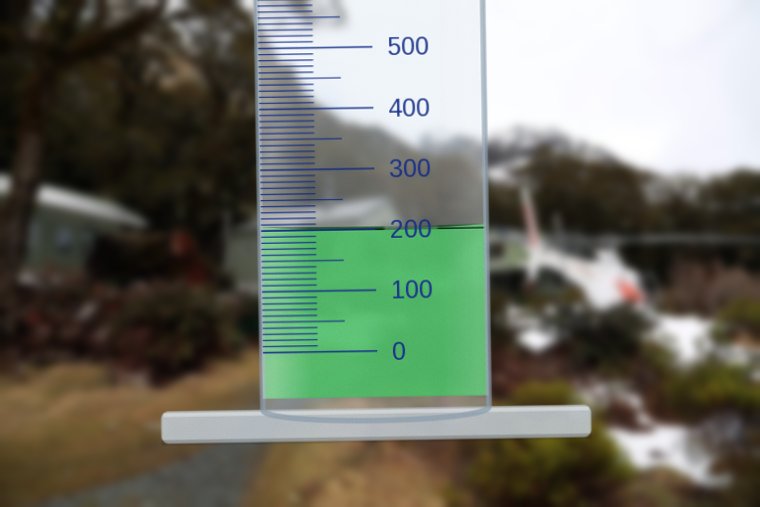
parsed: 200 mL
